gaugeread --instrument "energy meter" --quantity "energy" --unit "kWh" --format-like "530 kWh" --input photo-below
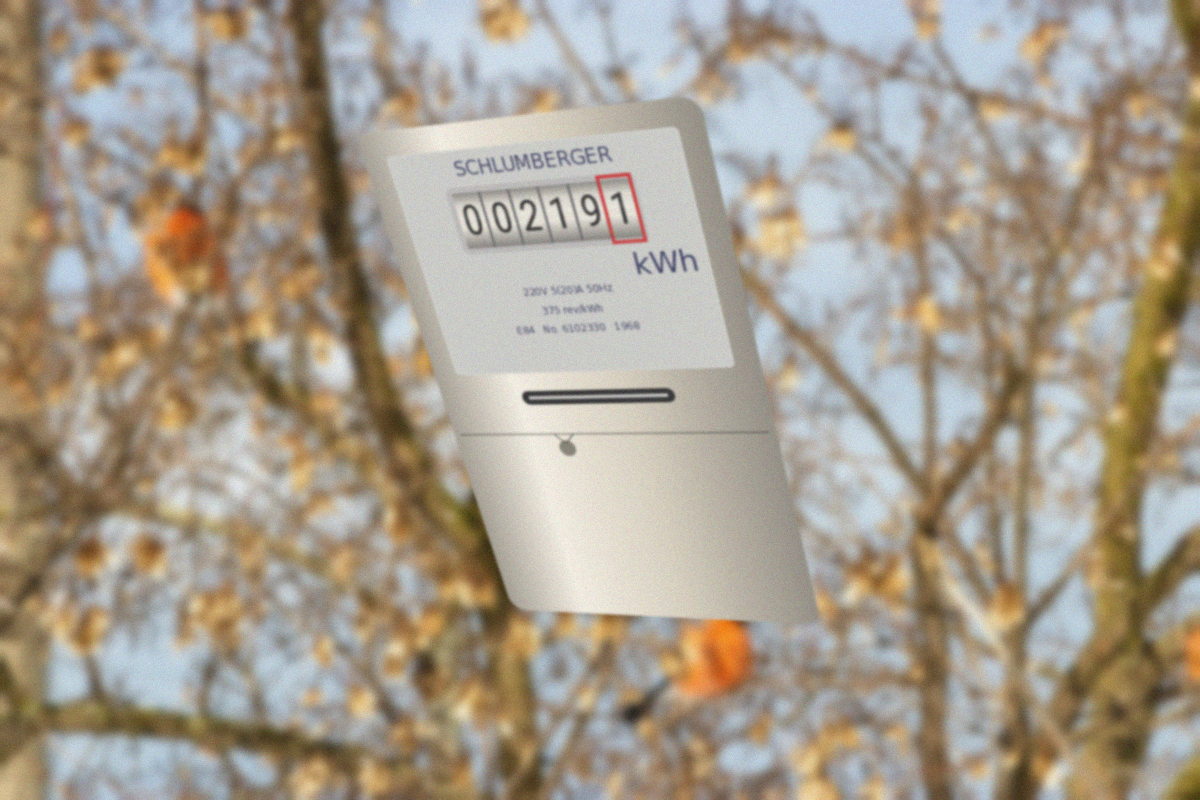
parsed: 219.1 kWh
